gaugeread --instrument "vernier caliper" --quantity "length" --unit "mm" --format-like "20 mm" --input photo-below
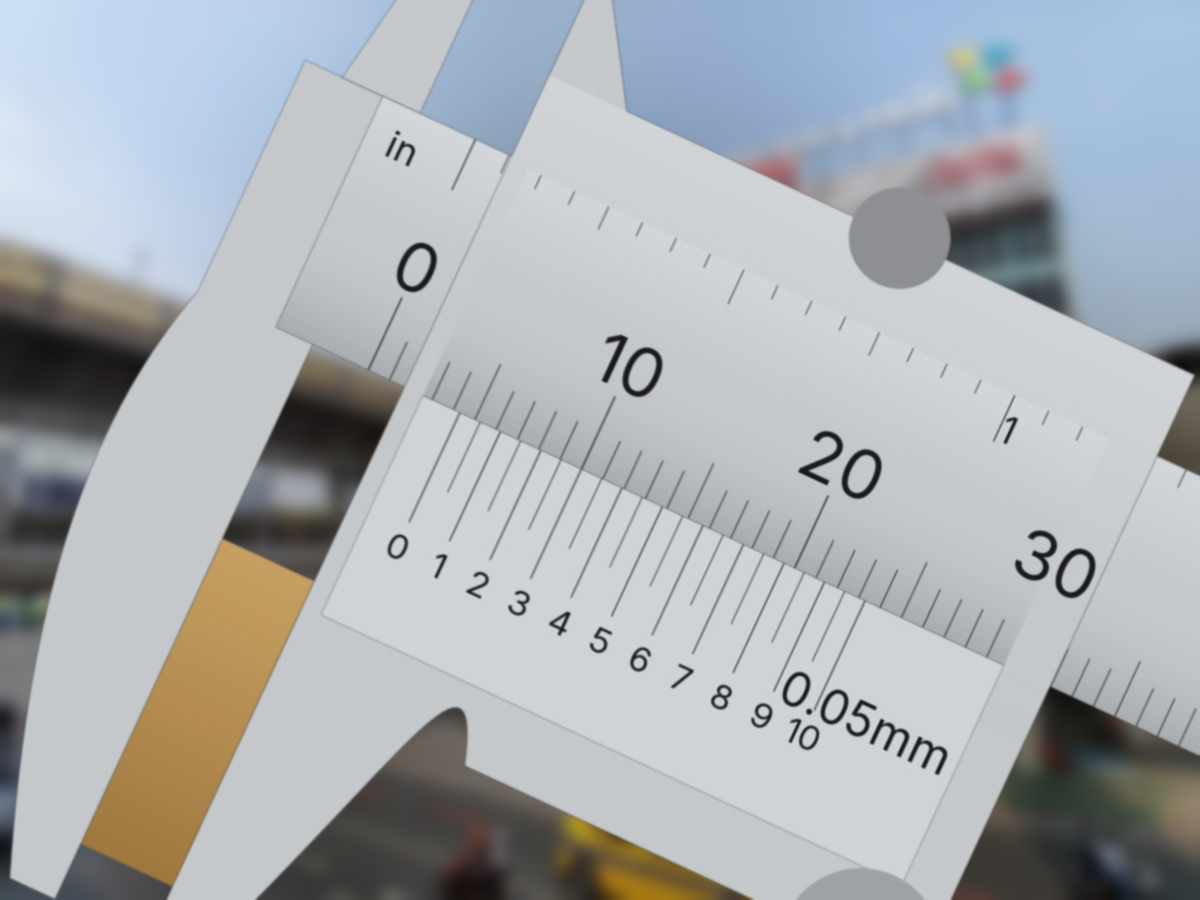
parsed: 4.3 mm
